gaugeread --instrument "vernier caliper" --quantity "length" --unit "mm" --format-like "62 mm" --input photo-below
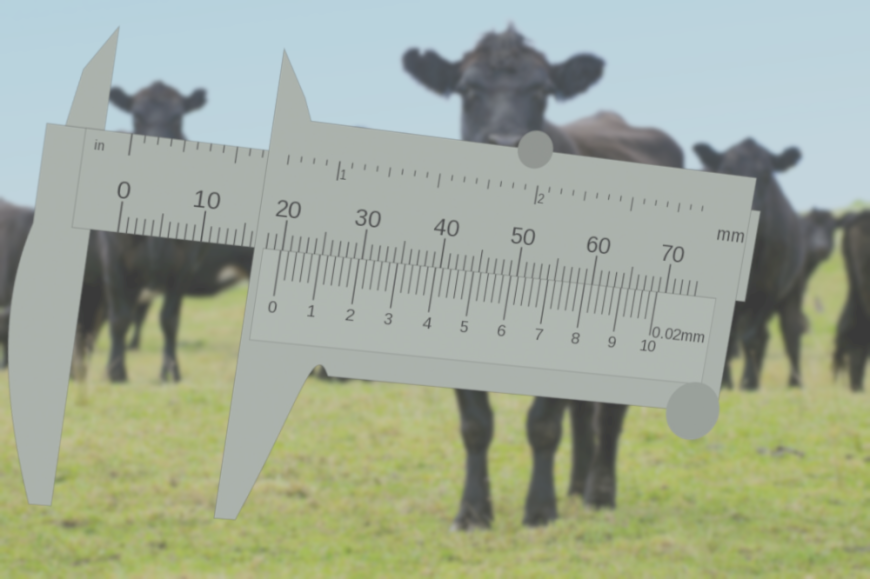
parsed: 19.8 mm
